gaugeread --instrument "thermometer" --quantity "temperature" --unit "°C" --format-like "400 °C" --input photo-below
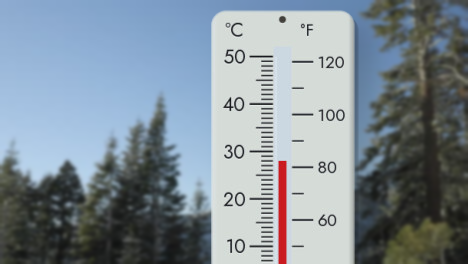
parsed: 28 °C
